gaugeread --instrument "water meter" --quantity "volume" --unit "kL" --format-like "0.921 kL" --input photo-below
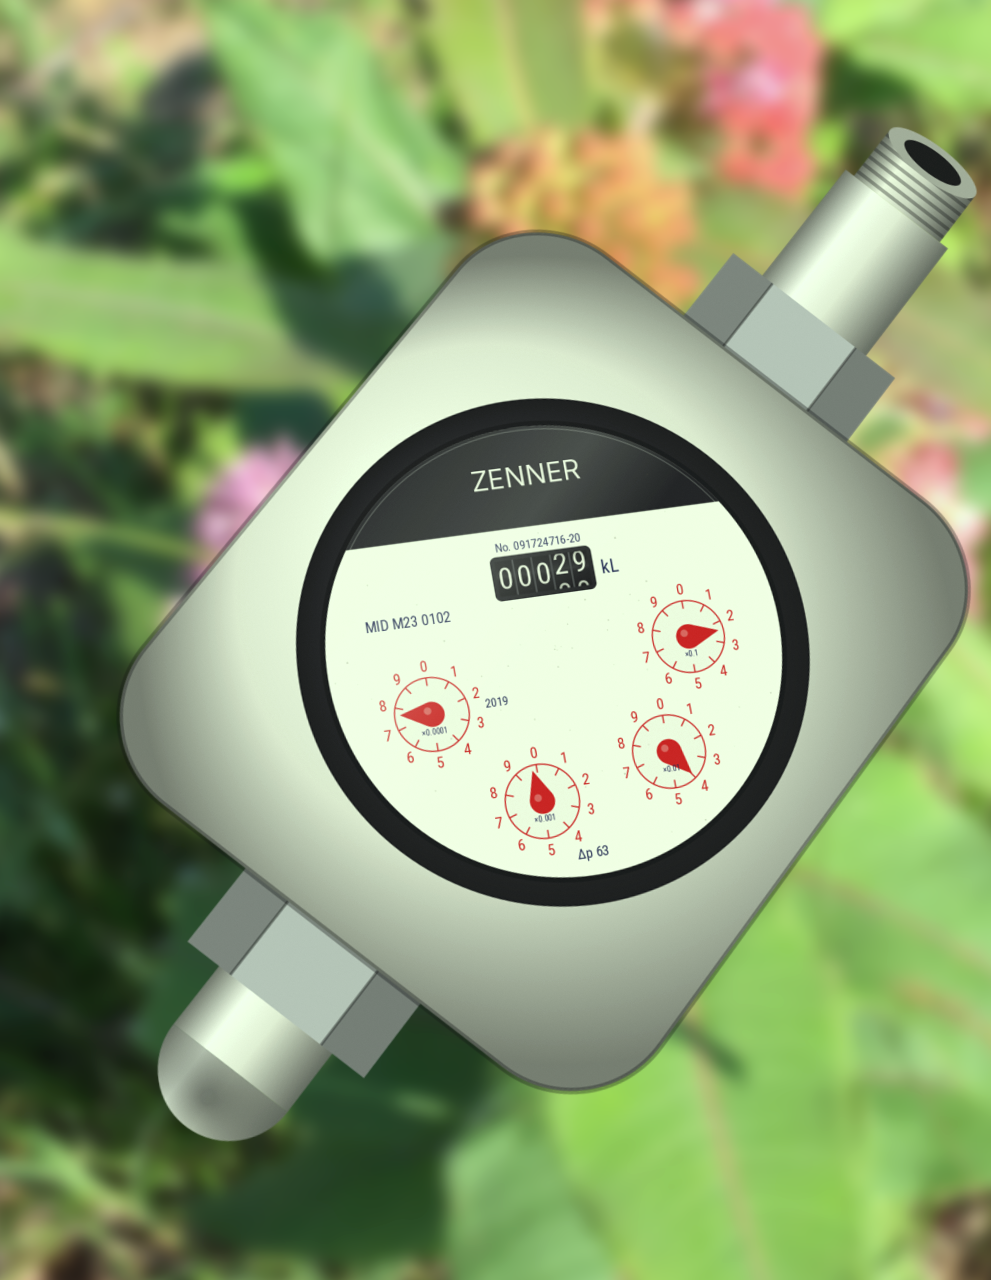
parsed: 29.2397 kL
